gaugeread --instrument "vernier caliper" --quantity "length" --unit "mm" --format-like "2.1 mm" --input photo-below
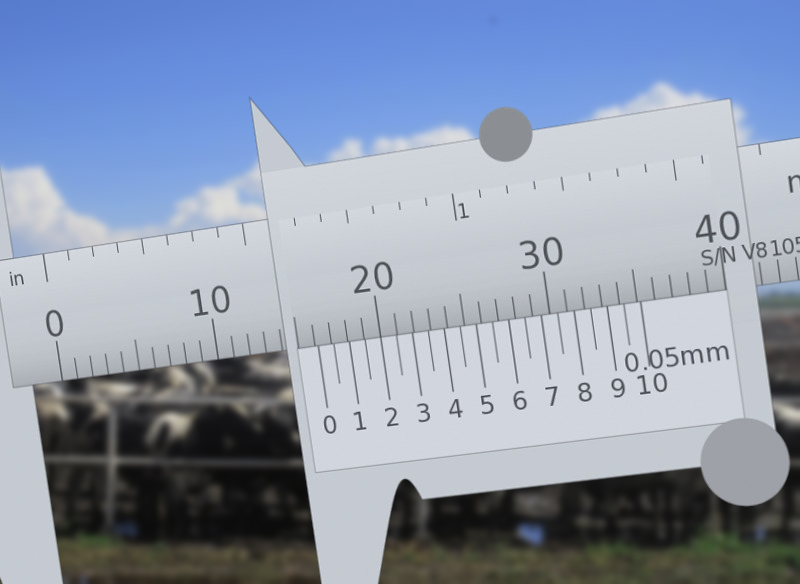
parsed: 16.2 mm
